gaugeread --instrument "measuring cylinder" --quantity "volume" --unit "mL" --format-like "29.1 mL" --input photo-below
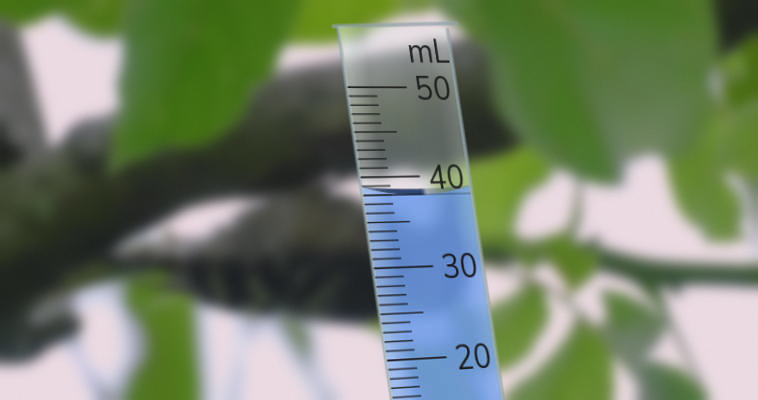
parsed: 38 mL
